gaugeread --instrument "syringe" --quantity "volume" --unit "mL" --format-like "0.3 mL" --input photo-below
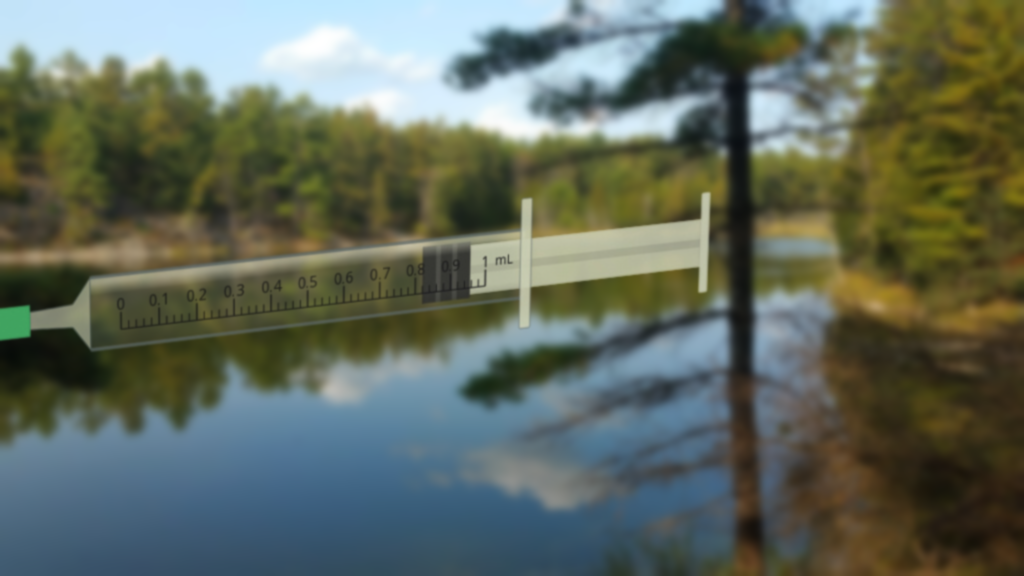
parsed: 0.82 mL
